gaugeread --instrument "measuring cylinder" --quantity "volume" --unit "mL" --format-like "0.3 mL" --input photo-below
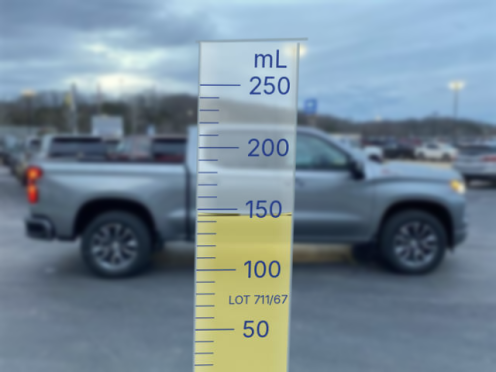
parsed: 145 mL
